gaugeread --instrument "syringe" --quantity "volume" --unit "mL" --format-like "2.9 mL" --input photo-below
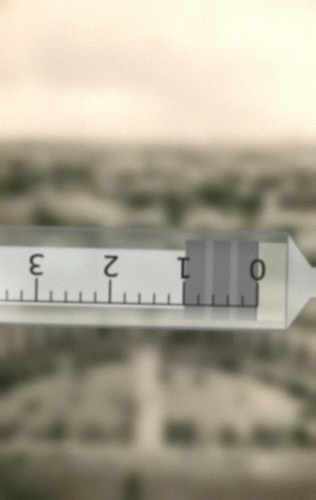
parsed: 0 mL
